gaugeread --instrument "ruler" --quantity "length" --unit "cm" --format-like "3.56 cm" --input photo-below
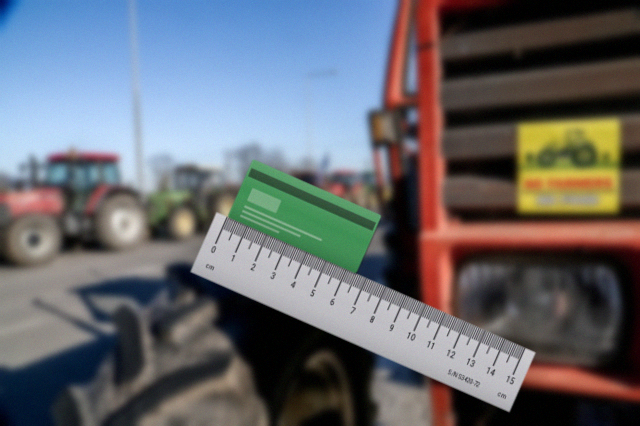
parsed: 6.5 cm
